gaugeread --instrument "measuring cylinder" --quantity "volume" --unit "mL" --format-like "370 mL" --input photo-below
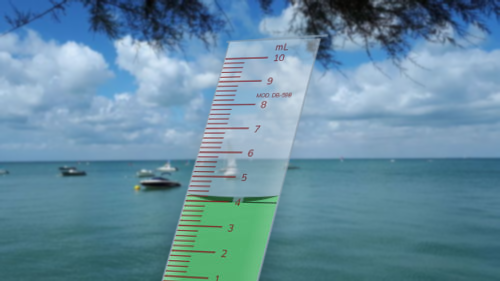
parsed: 4 mL
